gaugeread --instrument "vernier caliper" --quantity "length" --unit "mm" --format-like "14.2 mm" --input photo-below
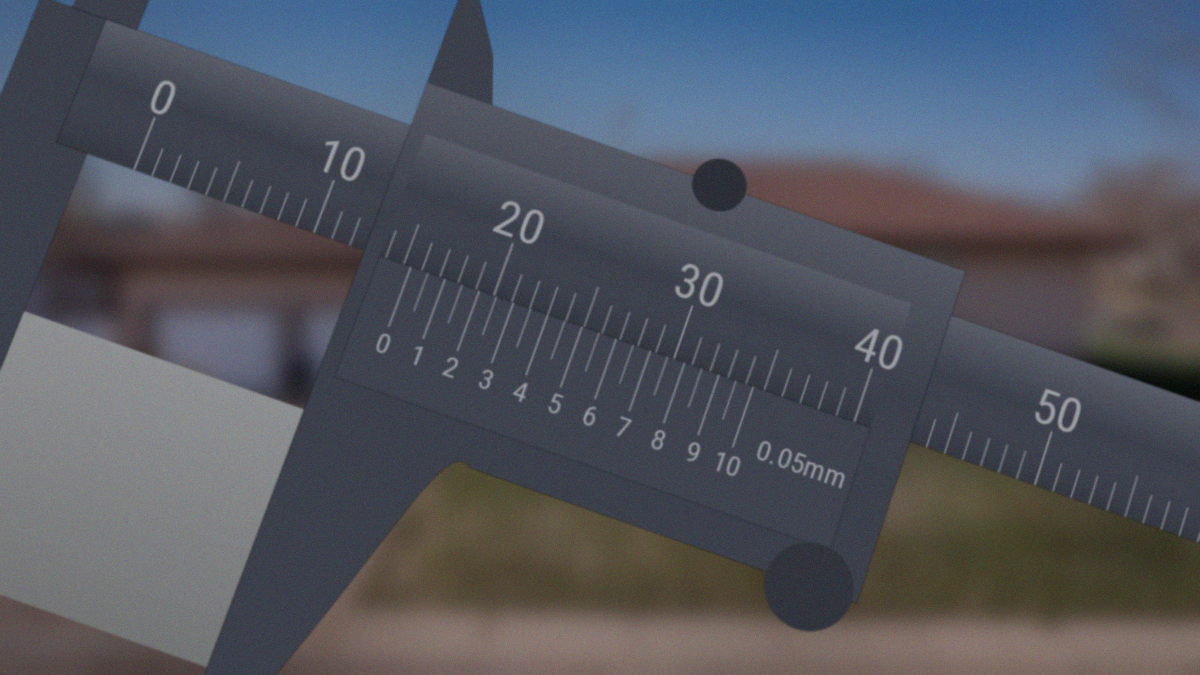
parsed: 15.4 mm
